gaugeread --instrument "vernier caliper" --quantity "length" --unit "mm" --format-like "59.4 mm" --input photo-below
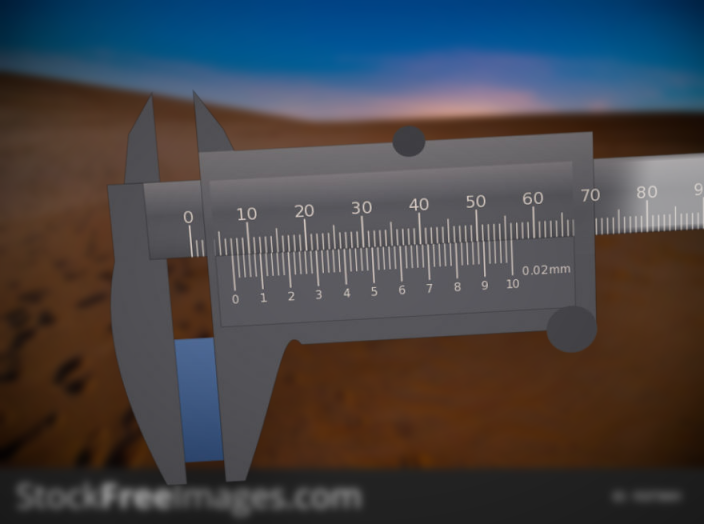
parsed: 7.0 mm
